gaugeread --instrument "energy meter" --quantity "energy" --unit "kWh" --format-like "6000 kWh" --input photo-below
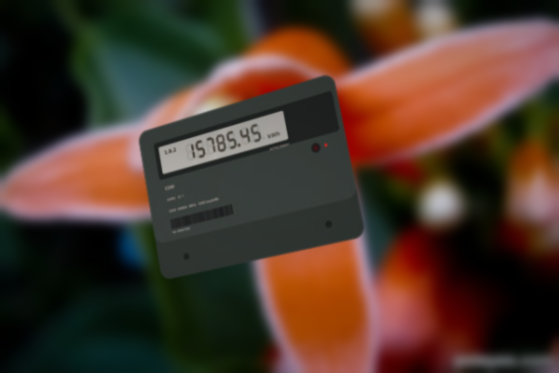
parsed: 15785.45 kWh
